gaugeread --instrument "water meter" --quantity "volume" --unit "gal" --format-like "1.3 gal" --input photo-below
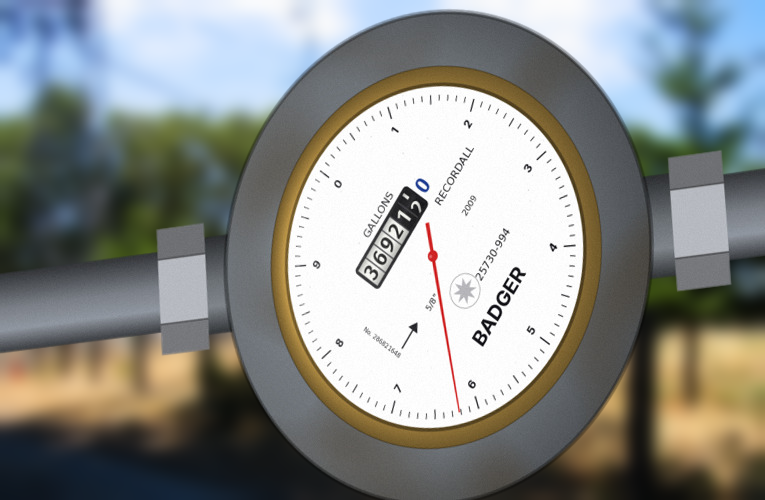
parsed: 3692116.2 gal
